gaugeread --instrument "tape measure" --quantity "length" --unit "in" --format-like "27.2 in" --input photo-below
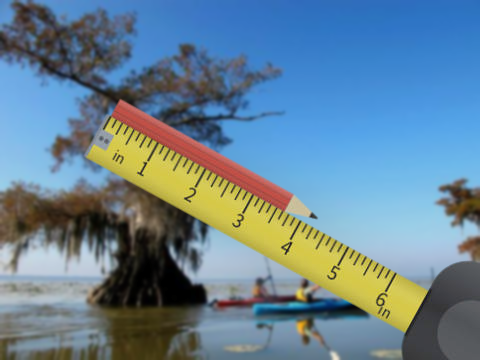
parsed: 4.25 in
